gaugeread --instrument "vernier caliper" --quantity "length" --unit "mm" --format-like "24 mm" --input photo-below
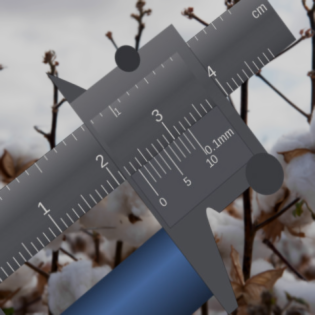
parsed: 23.4 mm
